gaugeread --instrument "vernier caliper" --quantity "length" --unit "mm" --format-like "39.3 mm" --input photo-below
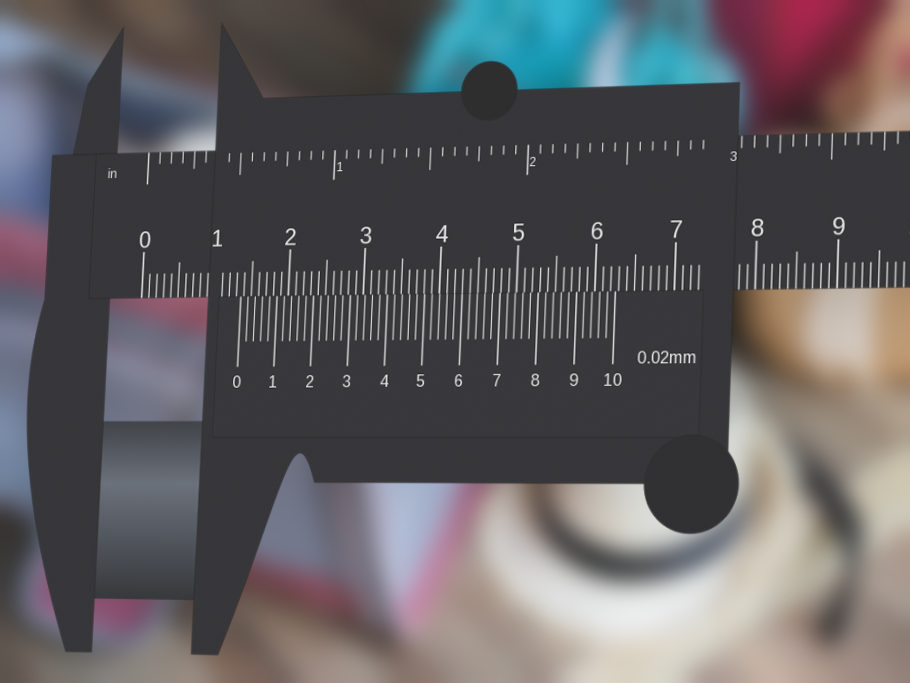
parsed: 13.6 mm
